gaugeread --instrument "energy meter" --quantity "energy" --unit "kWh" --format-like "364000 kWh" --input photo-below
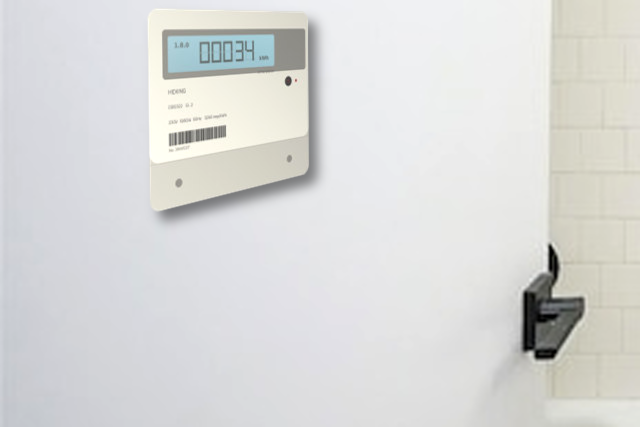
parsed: 34 kWh
